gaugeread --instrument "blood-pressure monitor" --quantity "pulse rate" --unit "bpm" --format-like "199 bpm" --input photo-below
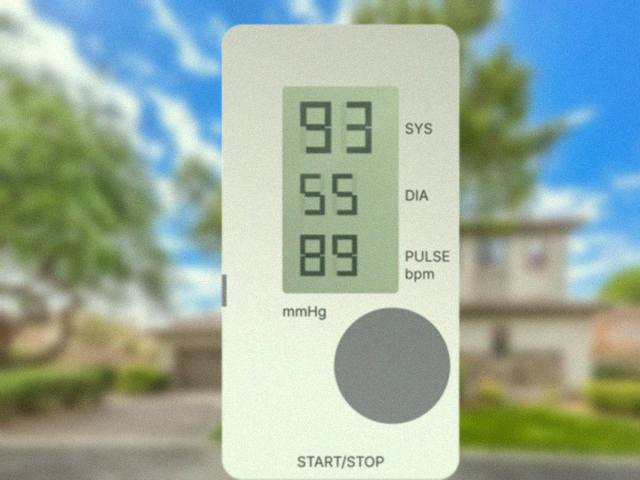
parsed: 89 bpm
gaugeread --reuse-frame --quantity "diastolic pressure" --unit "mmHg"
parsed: 55 mmHg
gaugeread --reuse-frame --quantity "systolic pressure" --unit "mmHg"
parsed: 93 mmHg
